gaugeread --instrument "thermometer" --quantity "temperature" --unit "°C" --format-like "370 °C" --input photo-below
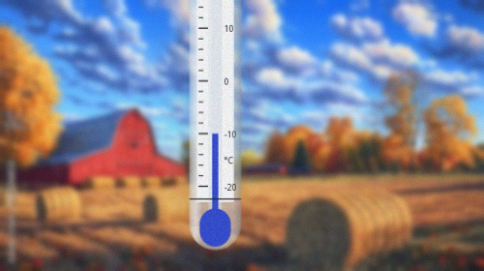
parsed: -10 °C
